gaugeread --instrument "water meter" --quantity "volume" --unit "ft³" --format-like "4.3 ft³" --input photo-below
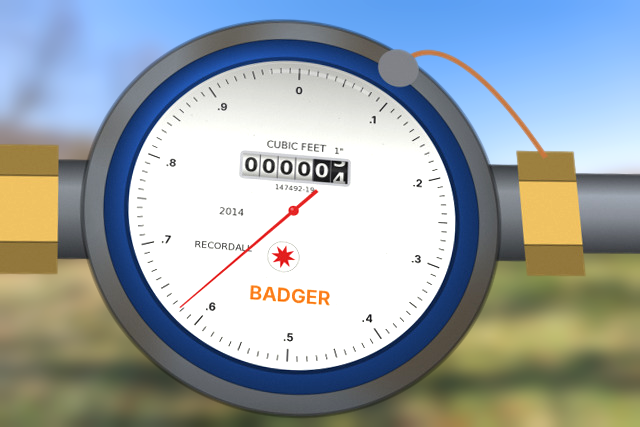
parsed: 3.62 ft³
